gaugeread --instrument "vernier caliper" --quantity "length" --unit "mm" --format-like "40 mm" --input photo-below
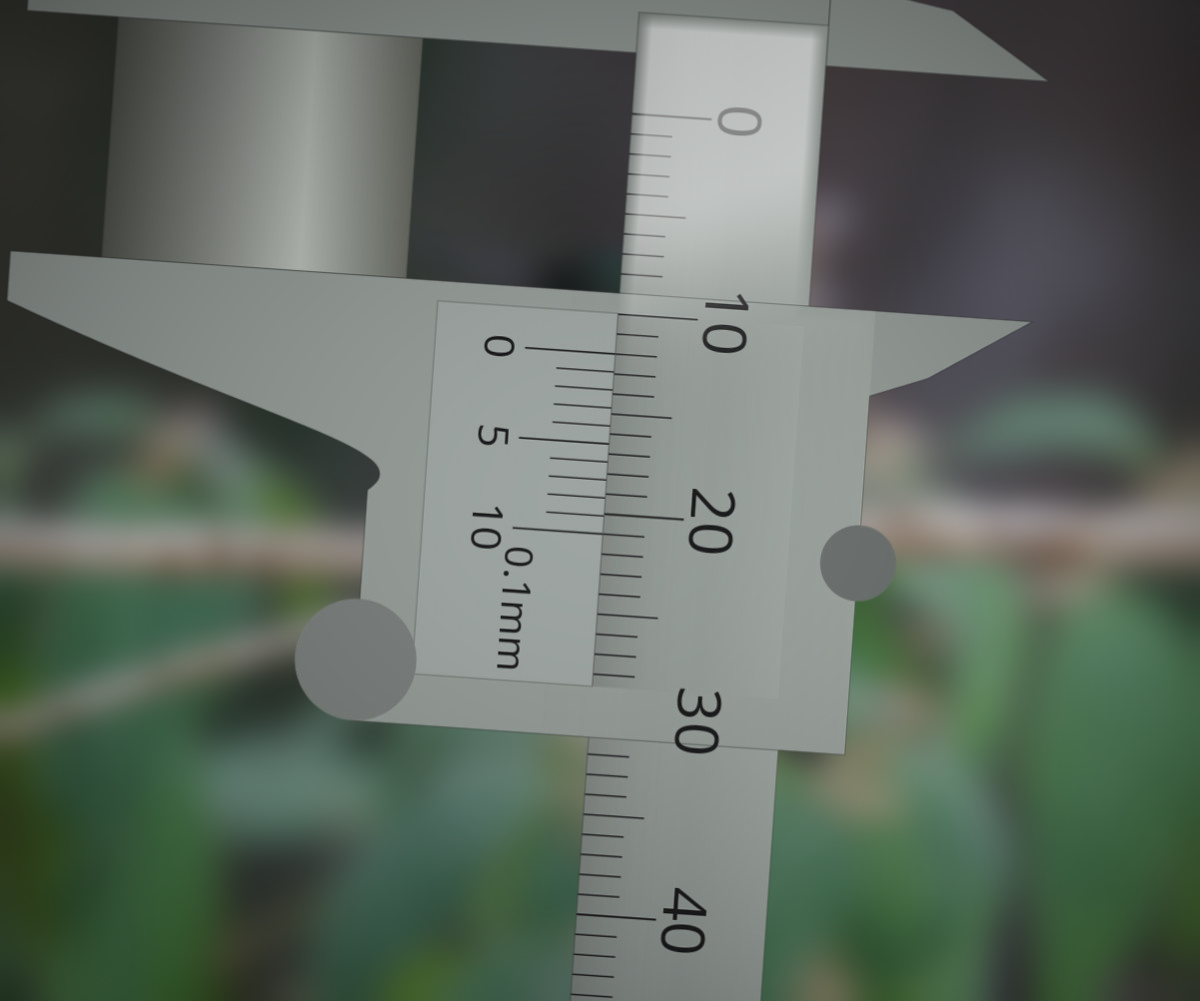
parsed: 12.0 mm
